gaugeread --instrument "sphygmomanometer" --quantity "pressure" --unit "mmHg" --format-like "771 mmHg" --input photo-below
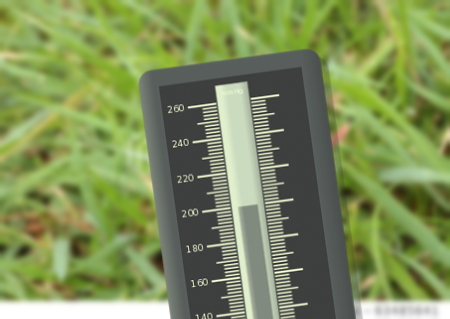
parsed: 200 mmHg
